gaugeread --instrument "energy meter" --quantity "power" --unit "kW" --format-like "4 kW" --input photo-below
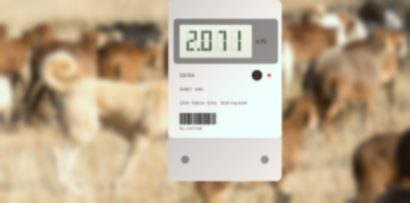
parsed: 2.071 kW
